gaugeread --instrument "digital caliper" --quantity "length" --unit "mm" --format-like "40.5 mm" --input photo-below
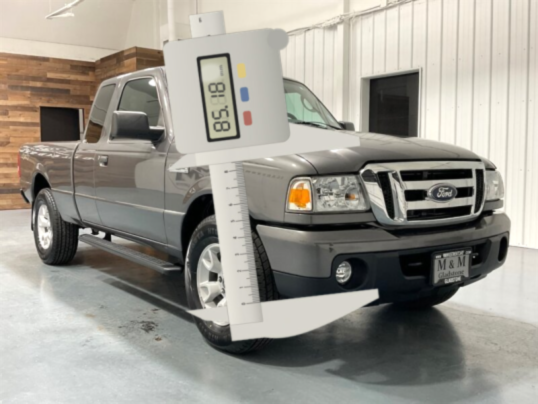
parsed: 85.18 mm
